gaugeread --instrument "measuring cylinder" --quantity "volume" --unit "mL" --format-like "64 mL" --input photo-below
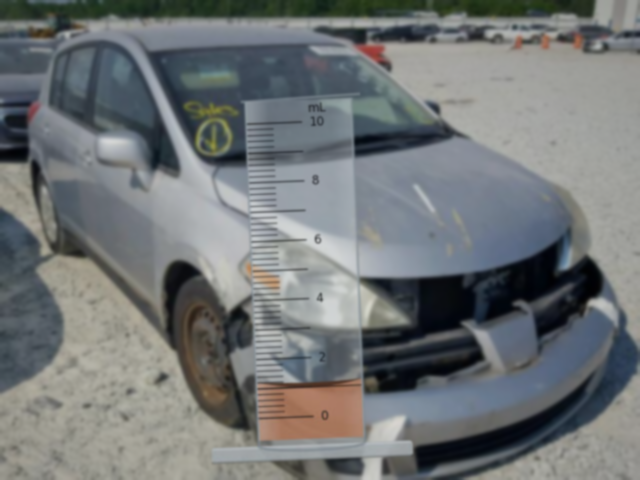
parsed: 1 mL
